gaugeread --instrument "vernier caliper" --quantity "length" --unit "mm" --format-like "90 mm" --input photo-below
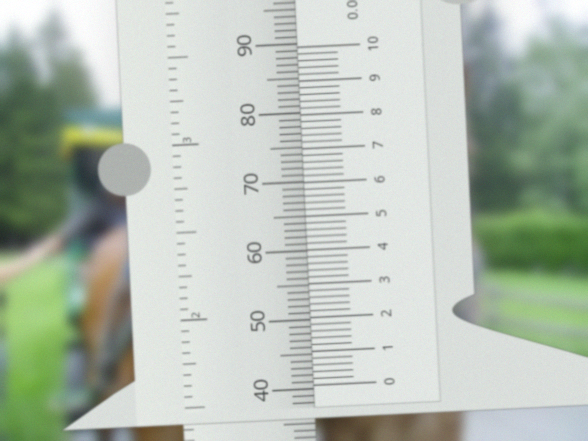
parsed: 40.5 mm
